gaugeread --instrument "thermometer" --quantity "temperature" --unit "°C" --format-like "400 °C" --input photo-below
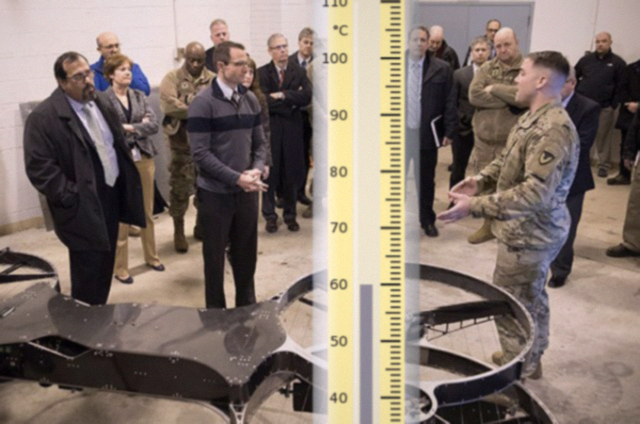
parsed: 60 °C
